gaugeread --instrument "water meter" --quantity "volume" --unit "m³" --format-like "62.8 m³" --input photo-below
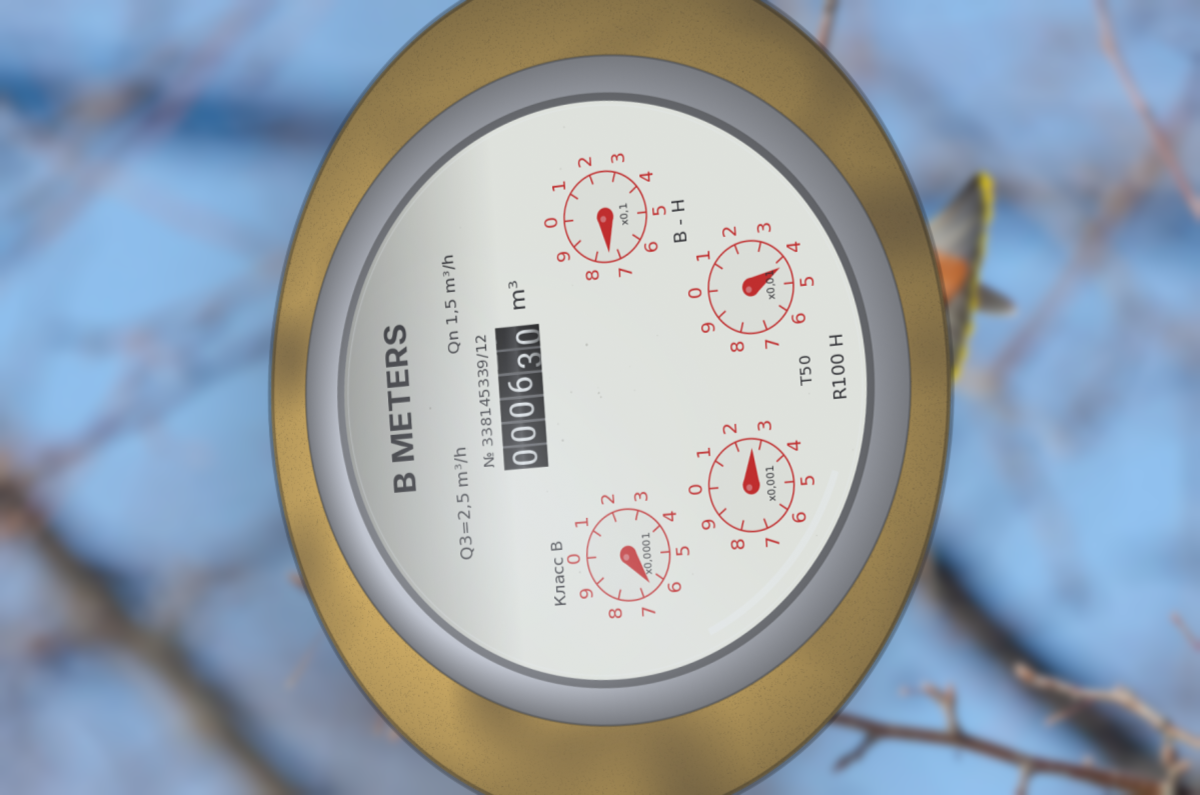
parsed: 629.7426 m³
